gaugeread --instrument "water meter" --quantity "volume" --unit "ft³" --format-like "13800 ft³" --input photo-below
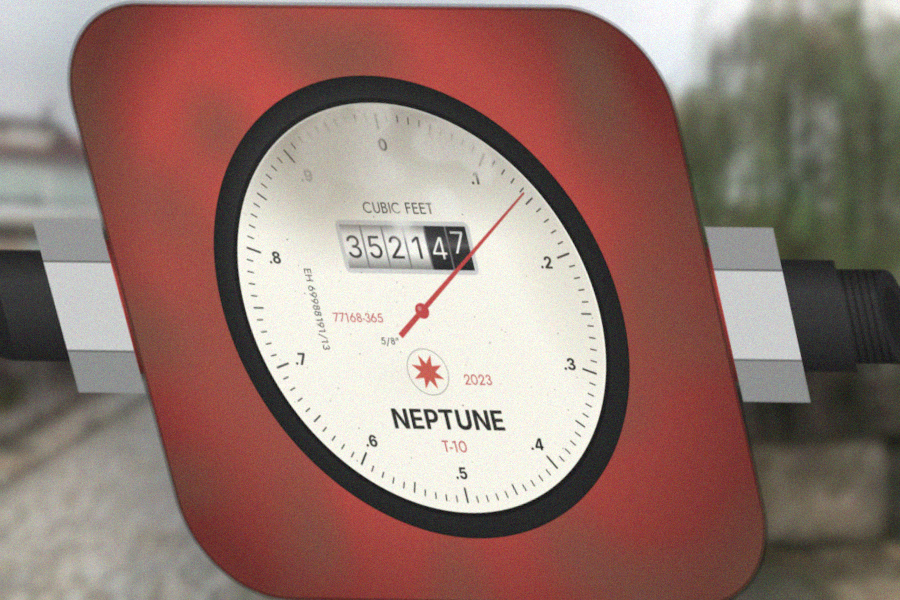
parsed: 352147.14 ft³
